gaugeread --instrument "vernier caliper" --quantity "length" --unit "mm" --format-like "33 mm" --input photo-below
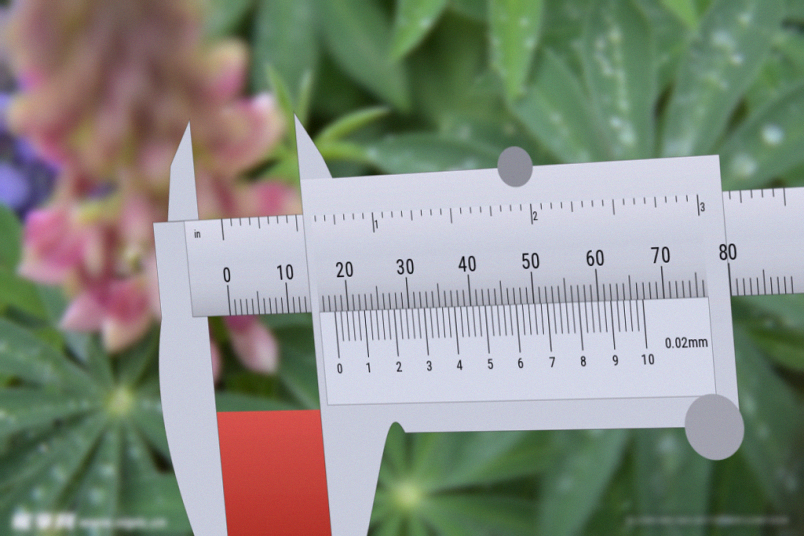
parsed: 17.8 mm
